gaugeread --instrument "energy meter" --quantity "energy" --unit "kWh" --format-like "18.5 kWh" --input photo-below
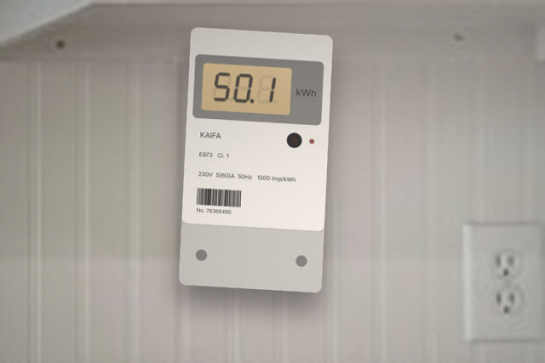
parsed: 50.1 kWh
